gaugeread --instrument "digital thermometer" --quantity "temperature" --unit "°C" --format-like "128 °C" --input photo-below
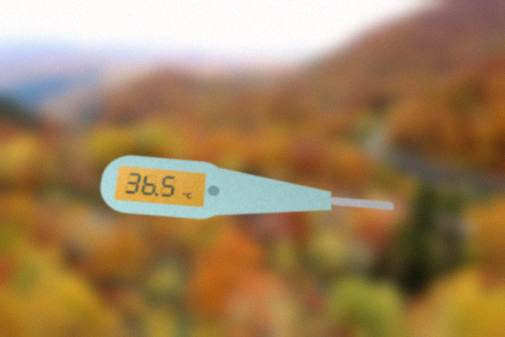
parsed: 36.5 °C
